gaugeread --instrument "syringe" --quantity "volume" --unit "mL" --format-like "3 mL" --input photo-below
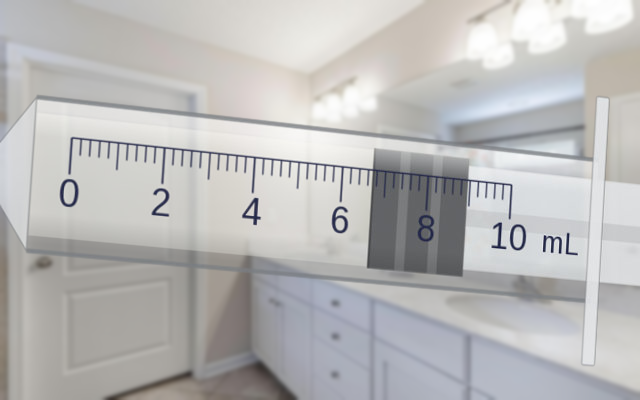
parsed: 6.7 mL
